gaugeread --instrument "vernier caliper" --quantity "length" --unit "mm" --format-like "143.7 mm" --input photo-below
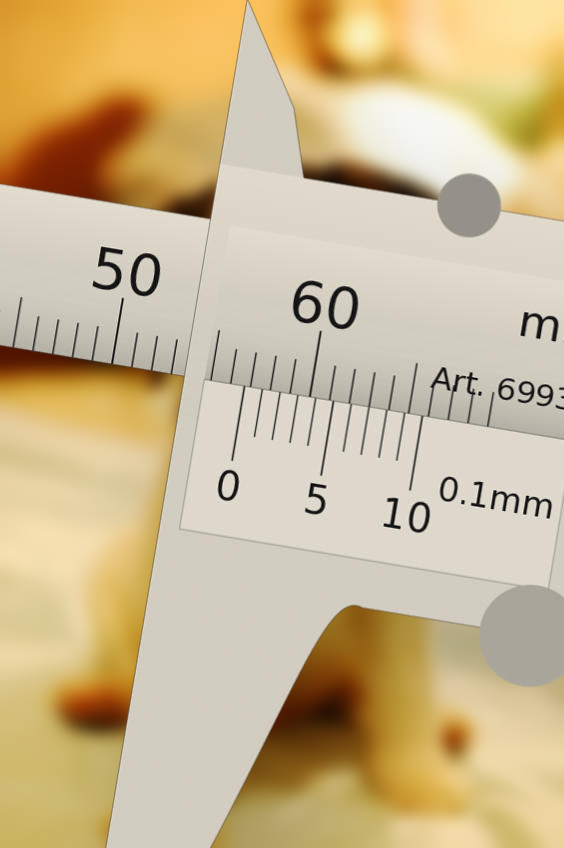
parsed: 56.7 mm
